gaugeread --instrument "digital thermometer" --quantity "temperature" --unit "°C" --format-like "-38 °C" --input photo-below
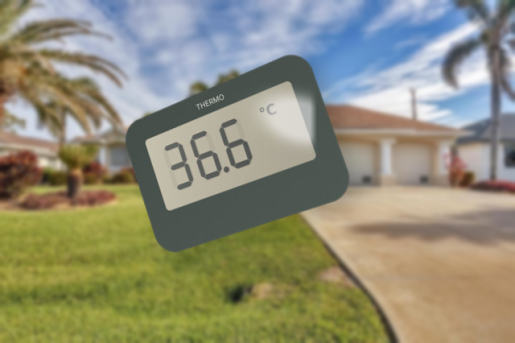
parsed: 36.6 °C
